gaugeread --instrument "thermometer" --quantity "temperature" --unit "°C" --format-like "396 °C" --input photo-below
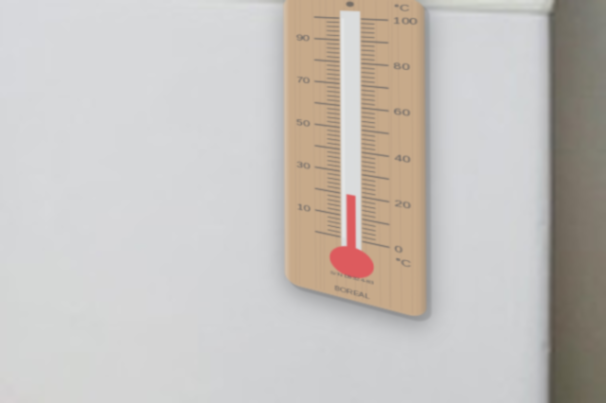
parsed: 20 °C
